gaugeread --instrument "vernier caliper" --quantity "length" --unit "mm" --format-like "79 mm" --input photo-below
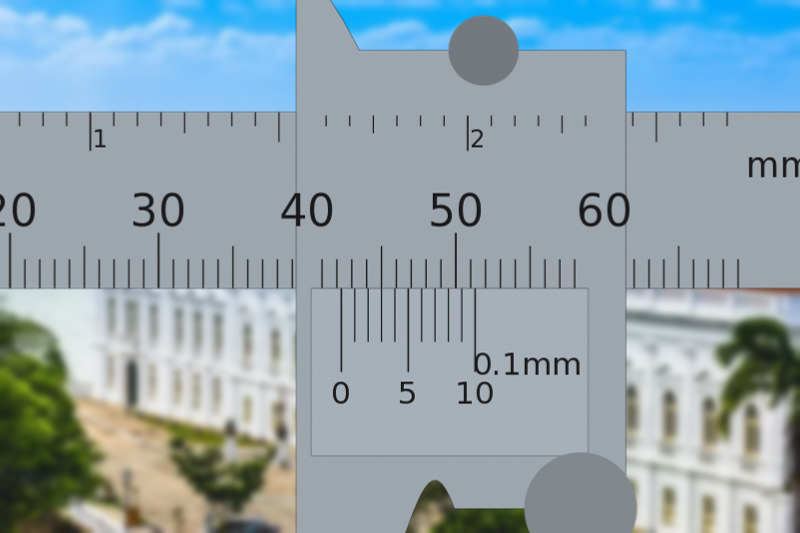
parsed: 42.3 mm
